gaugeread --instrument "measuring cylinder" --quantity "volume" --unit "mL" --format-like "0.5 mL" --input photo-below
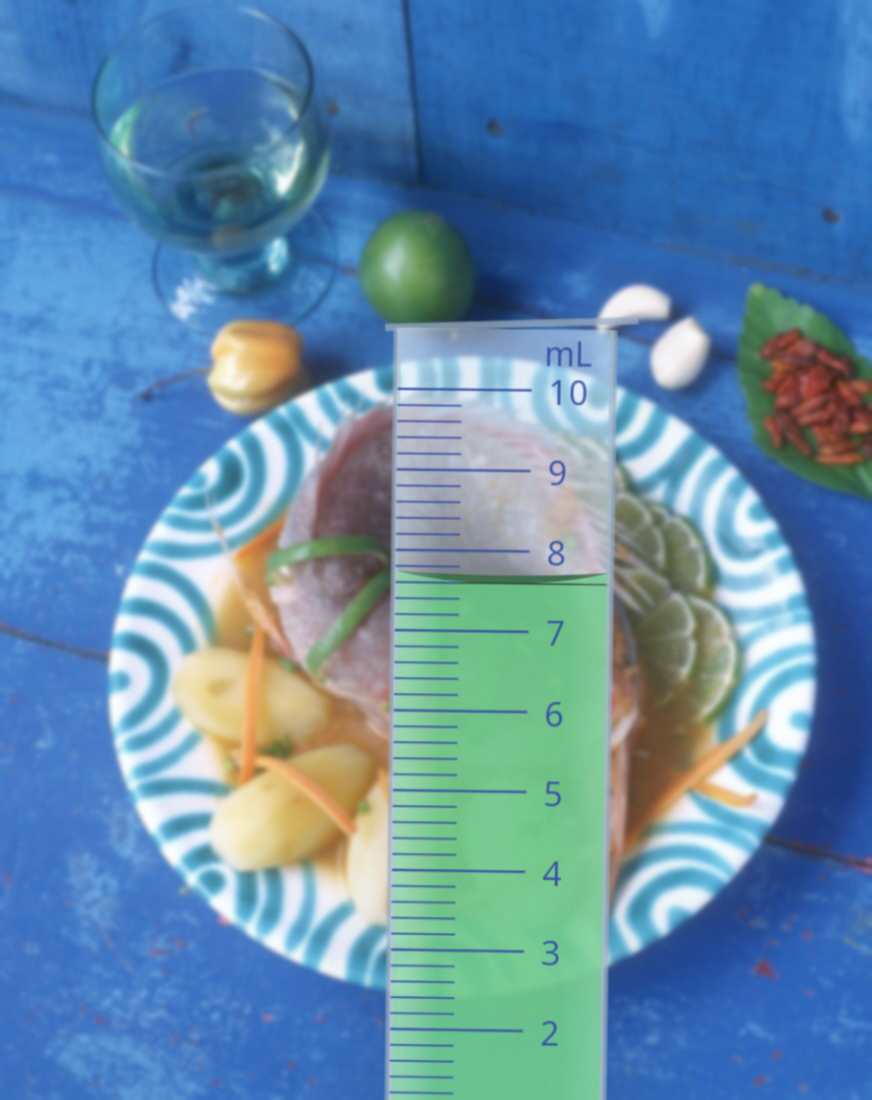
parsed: 7.6 mL
